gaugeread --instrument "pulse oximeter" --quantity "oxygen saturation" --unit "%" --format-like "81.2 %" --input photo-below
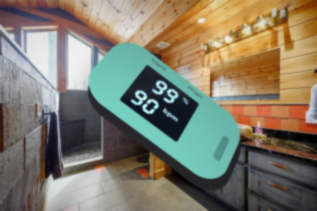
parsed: 99 %
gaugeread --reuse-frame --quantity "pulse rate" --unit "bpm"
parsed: 90 bpm
